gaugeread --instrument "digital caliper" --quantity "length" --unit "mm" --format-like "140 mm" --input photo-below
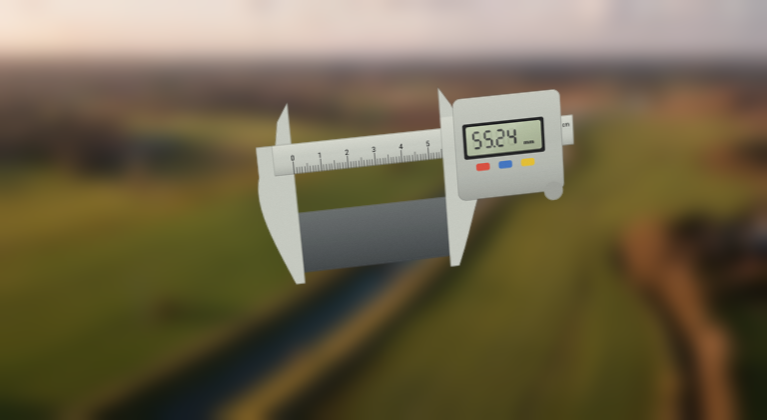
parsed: 55.24 mm
